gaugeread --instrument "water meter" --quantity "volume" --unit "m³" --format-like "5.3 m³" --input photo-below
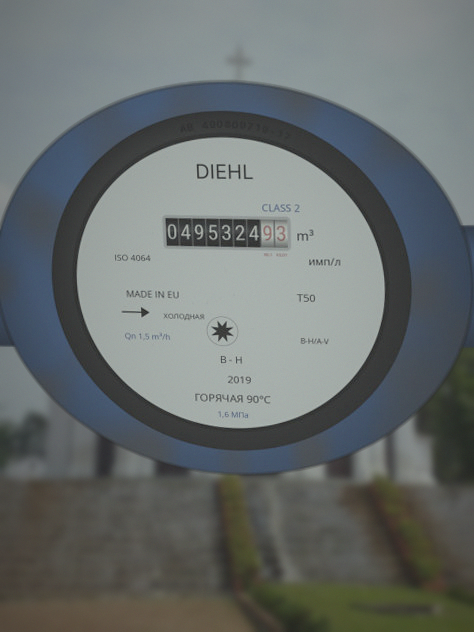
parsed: 495324.93 m³
